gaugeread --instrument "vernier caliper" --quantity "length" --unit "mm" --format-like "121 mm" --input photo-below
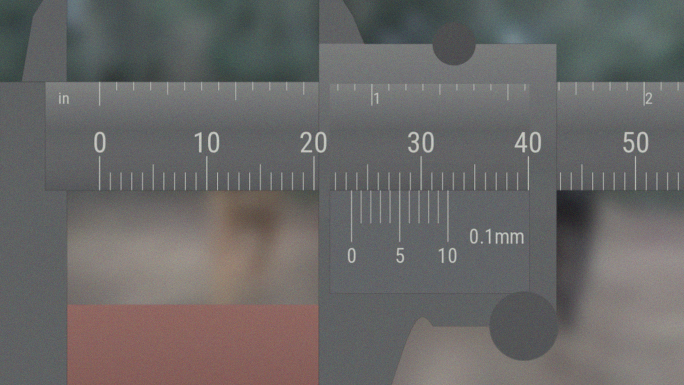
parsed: 23.5 mm
